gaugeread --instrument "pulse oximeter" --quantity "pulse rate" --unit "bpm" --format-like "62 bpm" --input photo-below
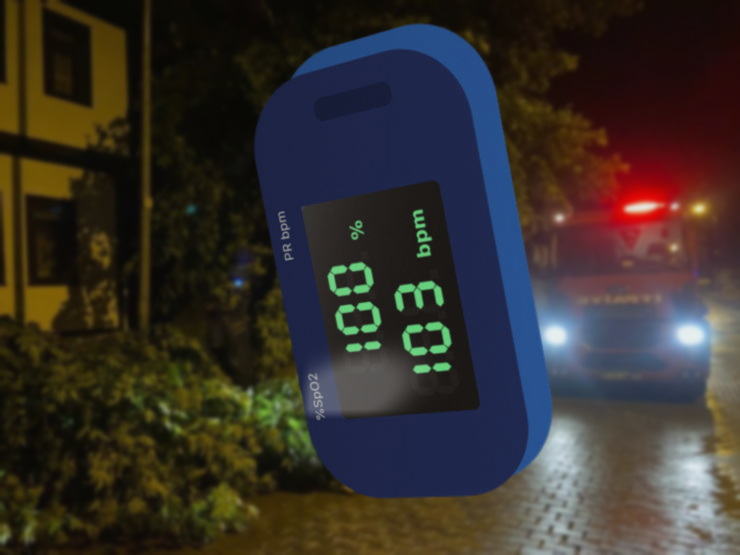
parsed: 103 bpm
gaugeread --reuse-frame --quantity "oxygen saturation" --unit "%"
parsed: 100 %
